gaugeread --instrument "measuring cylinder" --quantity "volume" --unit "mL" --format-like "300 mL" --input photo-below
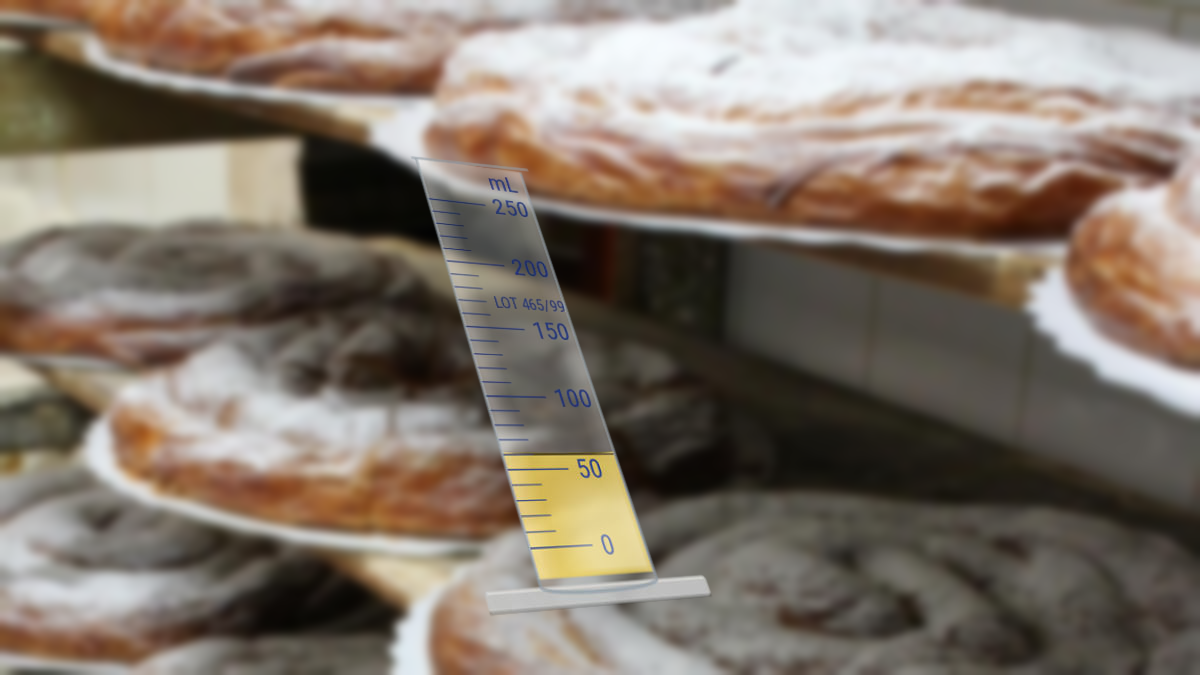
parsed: 60 mL
